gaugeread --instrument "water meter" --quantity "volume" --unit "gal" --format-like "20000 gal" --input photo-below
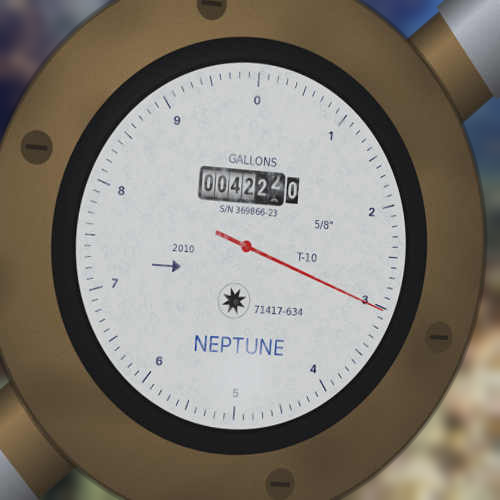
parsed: 42223.0 gal
